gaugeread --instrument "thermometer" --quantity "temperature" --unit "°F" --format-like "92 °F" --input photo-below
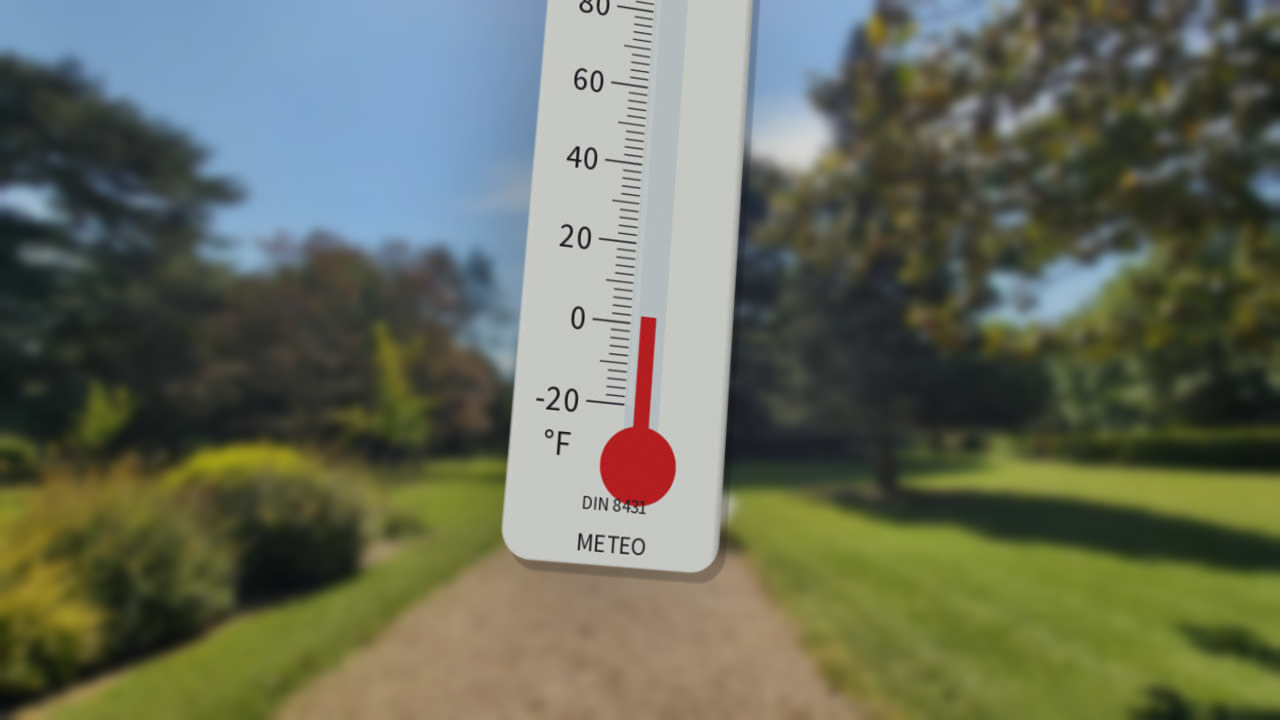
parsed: 2 °F
